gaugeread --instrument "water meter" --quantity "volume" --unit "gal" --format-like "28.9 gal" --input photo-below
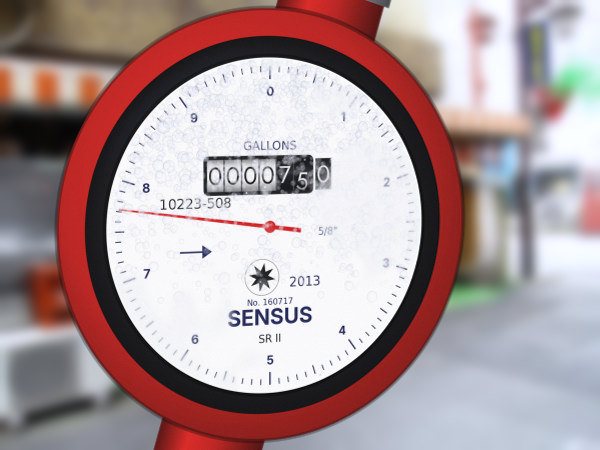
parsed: 747.7 gal
